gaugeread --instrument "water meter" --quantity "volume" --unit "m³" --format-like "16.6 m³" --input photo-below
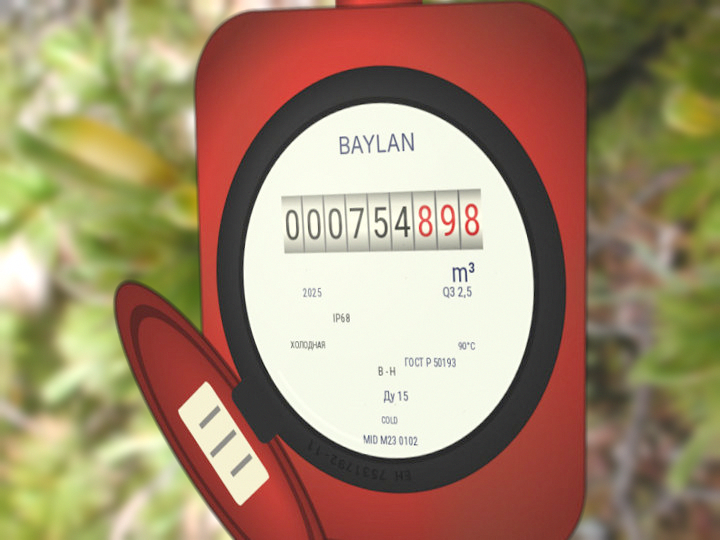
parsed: 754.898 m³
